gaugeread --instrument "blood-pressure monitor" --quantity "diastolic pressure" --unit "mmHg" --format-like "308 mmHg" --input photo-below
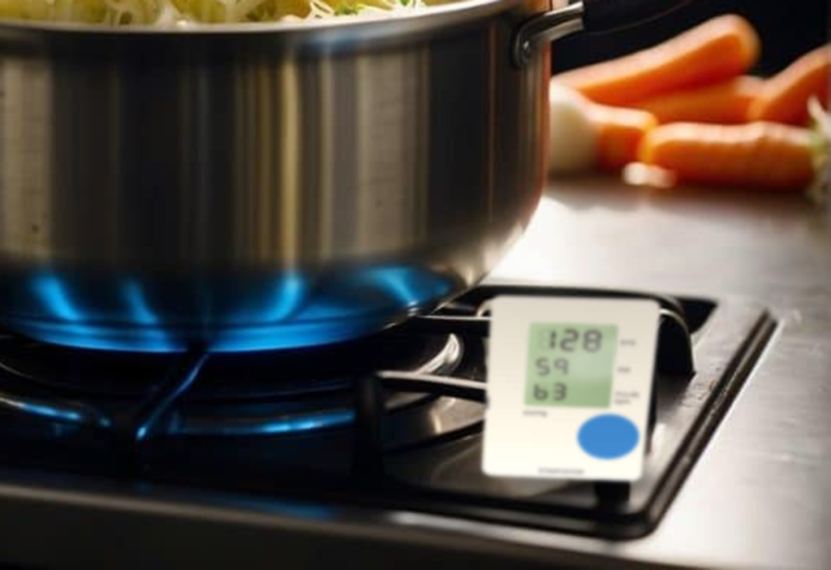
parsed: 59 mmHg
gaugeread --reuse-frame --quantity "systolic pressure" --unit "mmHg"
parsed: 128 mmHg
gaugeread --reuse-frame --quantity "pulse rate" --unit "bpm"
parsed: 63 bpm
